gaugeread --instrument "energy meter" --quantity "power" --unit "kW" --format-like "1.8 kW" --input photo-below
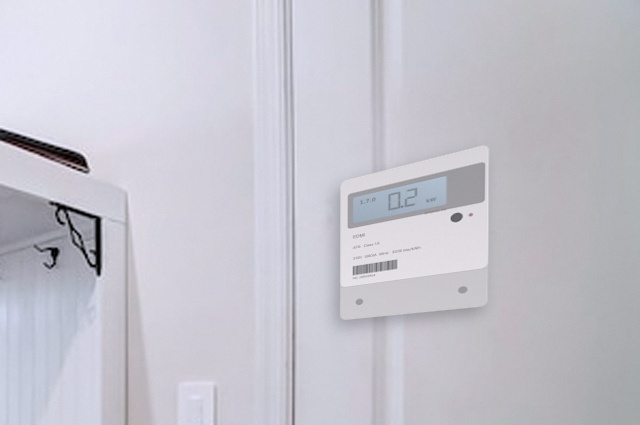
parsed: 0.2 kW
